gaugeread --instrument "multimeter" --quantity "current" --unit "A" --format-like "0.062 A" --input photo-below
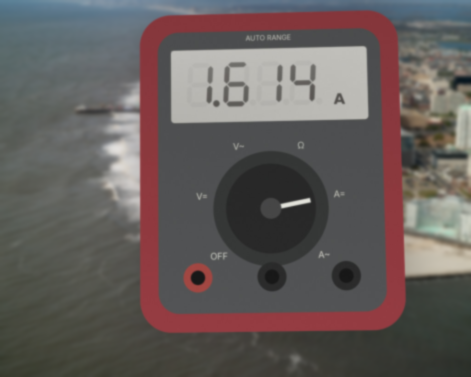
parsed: 1.614 A
